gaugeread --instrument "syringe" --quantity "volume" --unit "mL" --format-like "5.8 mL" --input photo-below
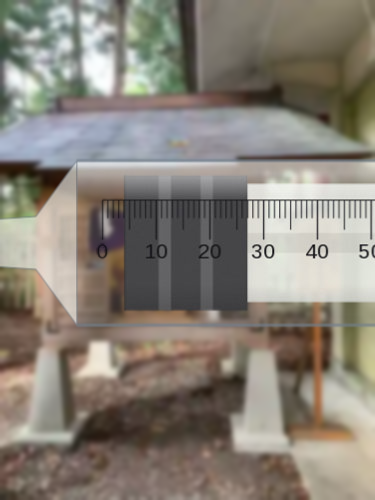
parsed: 4 mL
